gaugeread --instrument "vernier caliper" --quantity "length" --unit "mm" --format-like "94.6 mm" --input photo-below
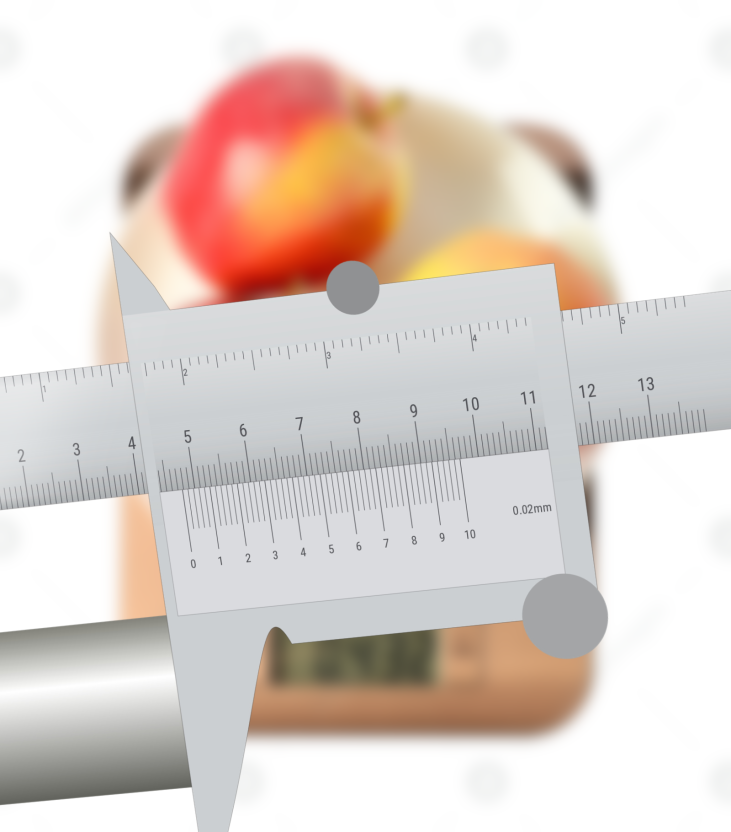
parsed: 47.8 mm
